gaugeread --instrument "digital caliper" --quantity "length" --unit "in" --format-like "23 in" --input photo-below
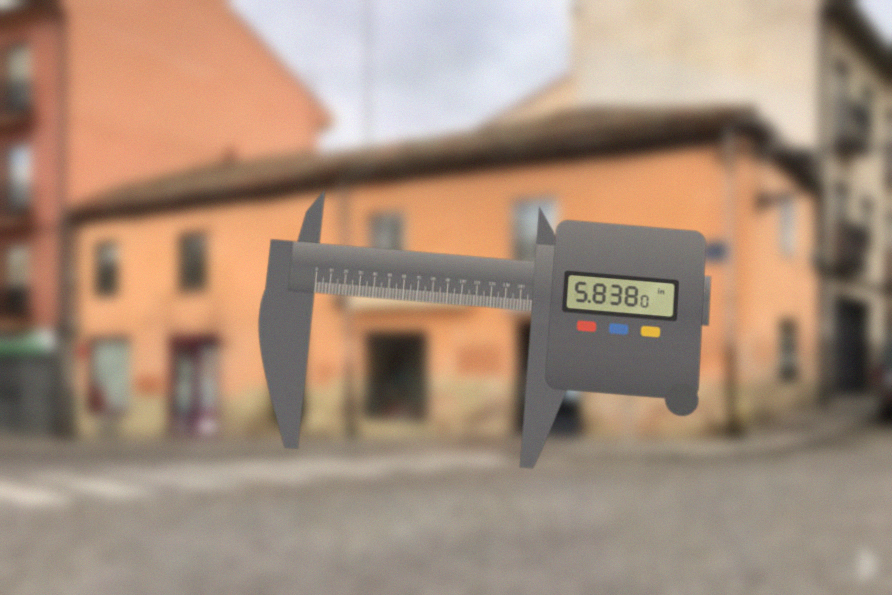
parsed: 5.8380 in
